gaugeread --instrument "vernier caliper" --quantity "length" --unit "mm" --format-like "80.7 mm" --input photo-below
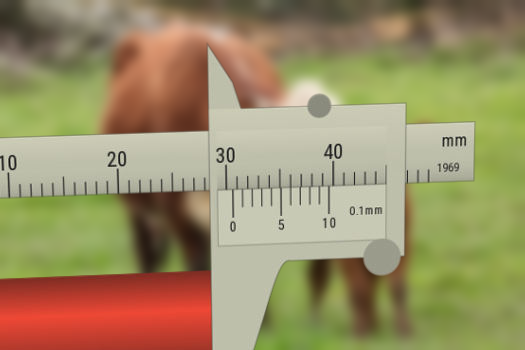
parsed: 30.6 mm
